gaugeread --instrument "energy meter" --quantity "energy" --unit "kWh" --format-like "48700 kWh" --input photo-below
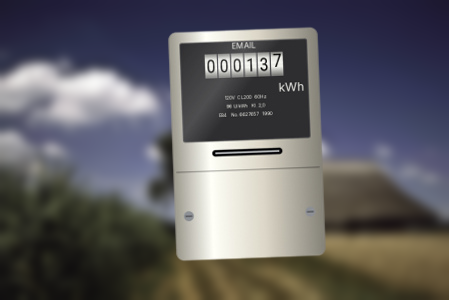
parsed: 137 kWh
